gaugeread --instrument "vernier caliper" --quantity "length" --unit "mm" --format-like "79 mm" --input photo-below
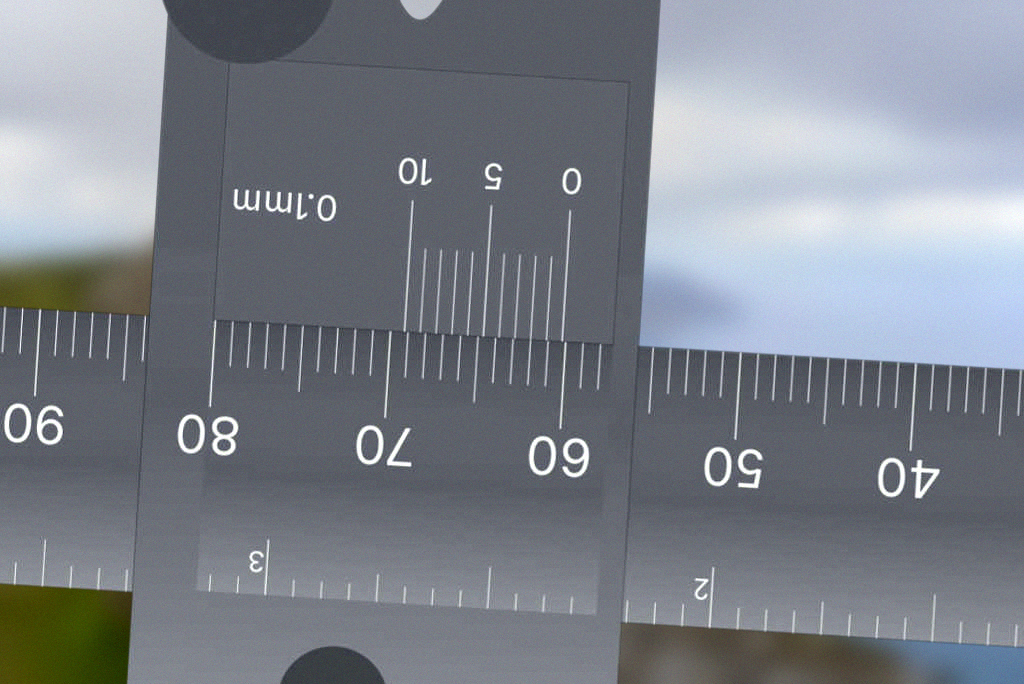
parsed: 60.2 mm
